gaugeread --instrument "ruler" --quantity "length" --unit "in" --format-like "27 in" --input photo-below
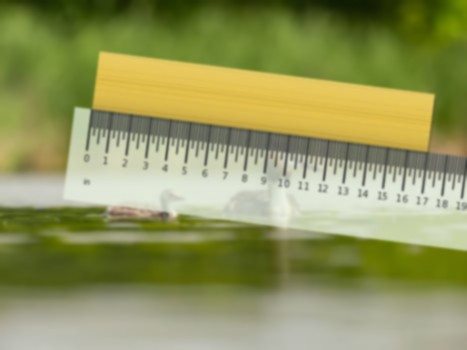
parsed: 17 in
